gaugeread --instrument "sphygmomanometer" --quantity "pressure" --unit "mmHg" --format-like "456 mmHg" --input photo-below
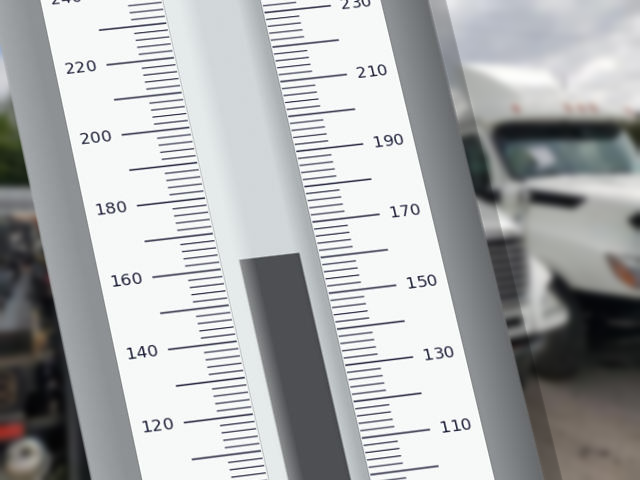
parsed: 162 mmHg
